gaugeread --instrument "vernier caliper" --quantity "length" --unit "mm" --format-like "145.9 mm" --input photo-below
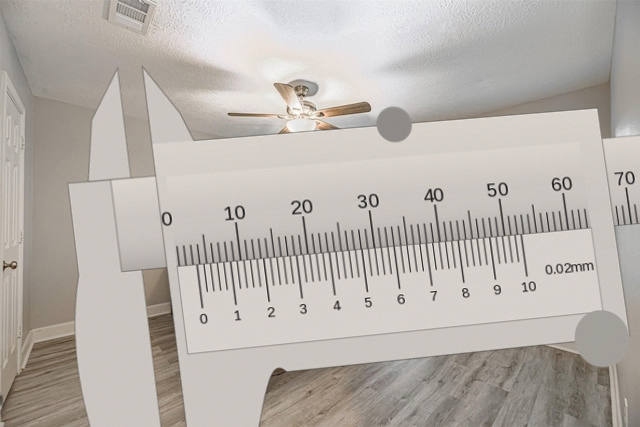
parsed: 3.6 mm
